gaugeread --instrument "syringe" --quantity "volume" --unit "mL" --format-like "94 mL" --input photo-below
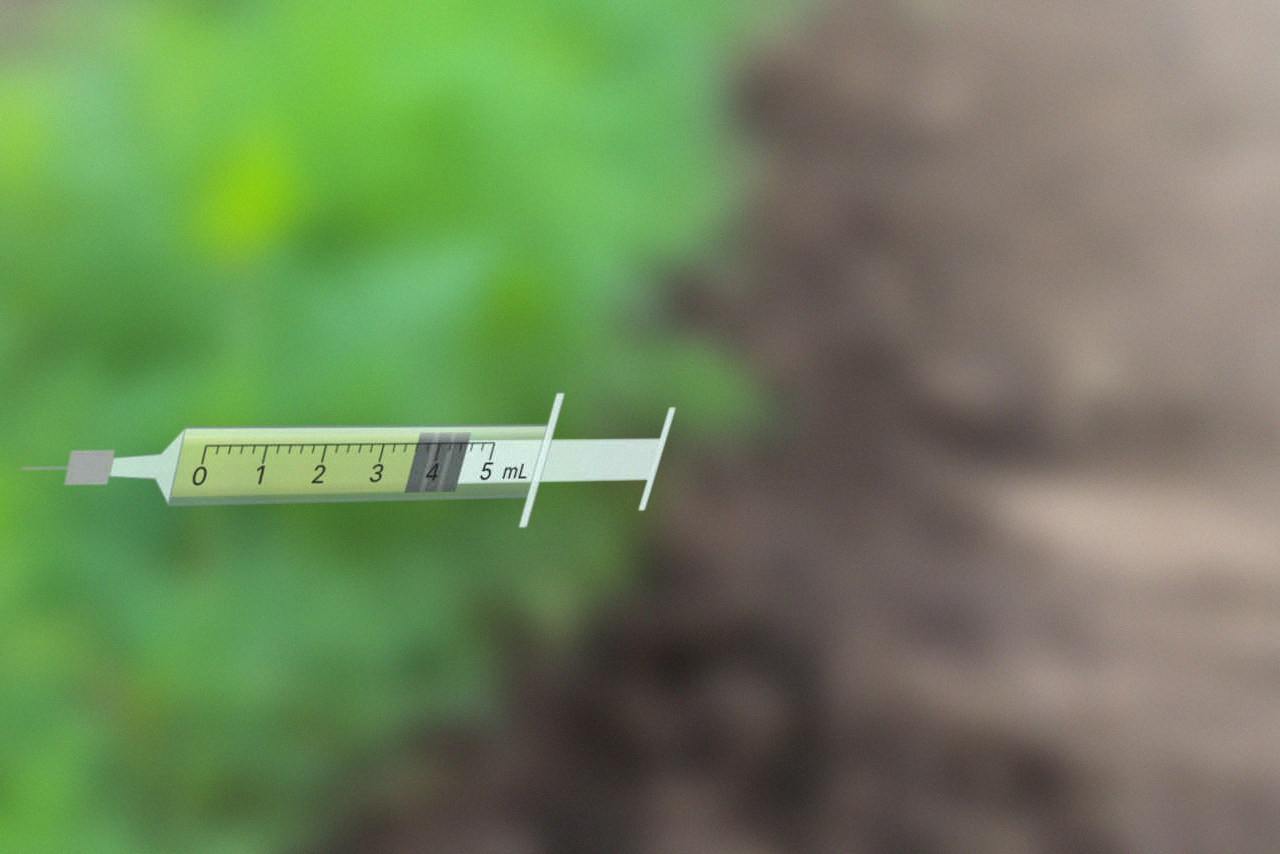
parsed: 3.6 mL
